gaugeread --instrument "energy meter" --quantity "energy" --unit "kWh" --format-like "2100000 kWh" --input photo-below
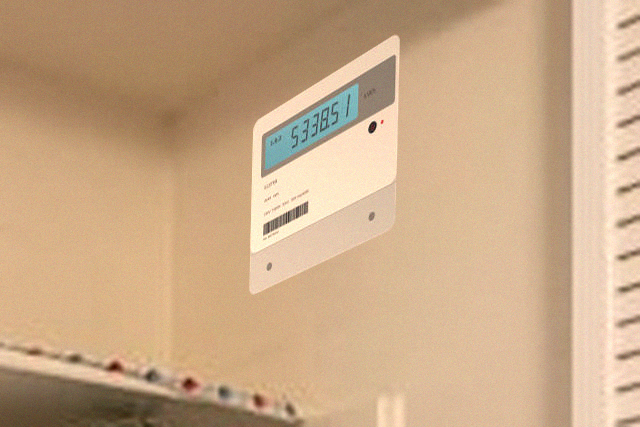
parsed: 5338.51 kWh
